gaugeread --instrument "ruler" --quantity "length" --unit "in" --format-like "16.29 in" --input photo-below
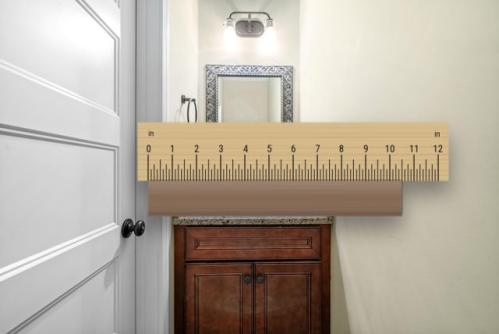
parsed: 10.5 in
